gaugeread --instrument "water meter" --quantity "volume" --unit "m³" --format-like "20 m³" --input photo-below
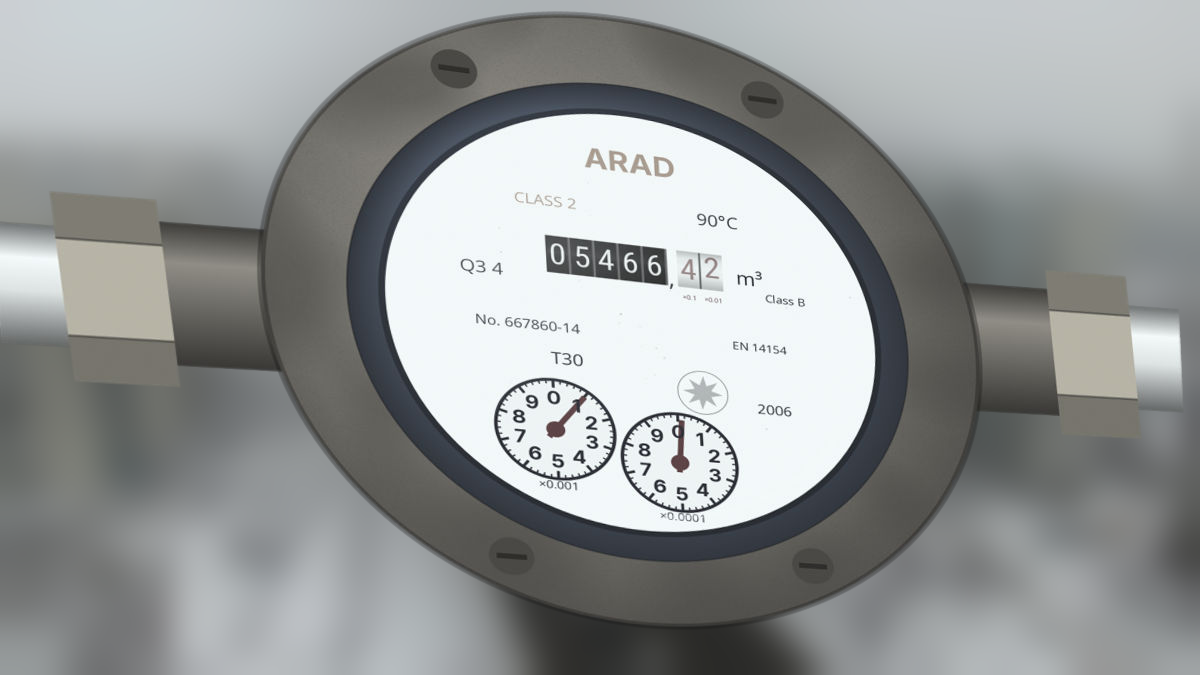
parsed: 5466.4210 m³
